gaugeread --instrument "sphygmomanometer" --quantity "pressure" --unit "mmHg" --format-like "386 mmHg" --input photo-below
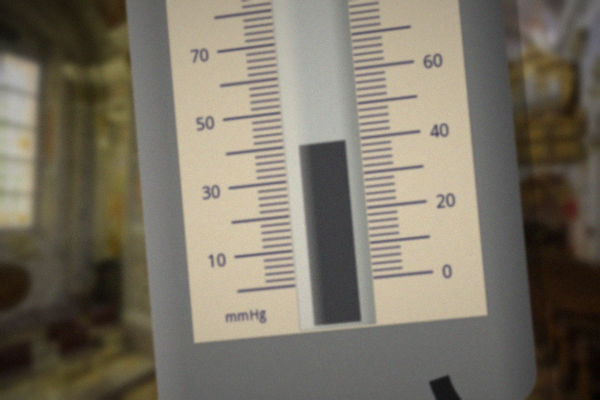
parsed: 40 mmHg
